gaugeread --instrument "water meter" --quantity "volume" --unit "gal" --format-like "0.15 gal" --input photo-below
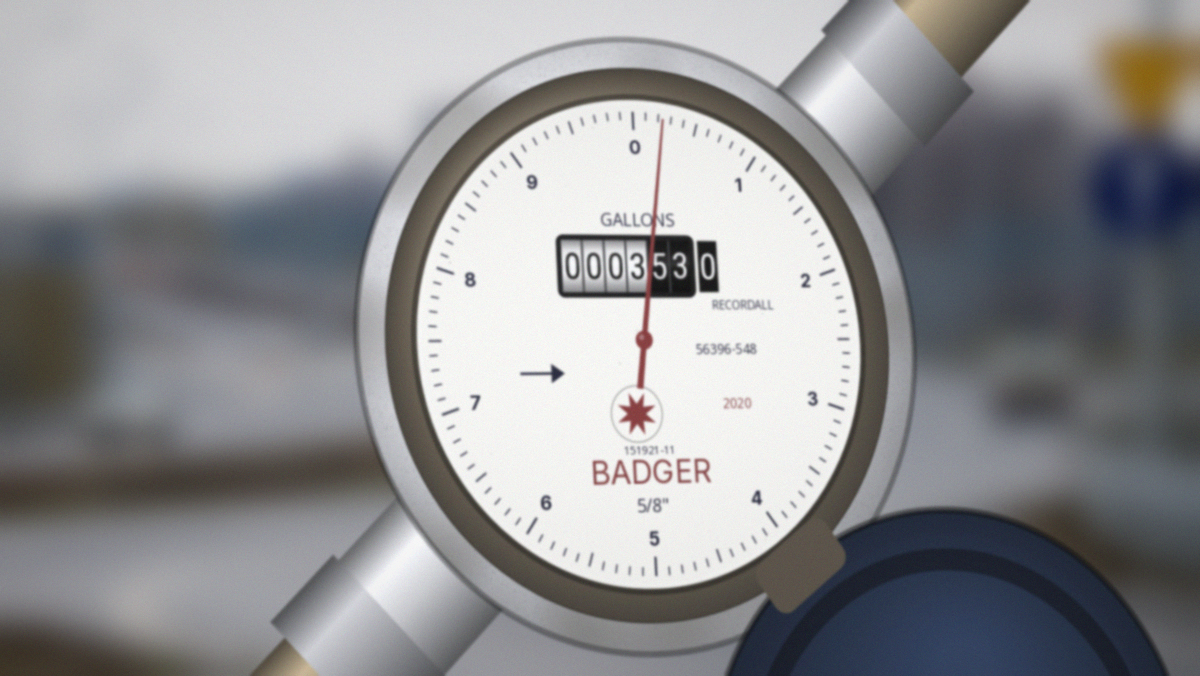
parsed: 3530.2 gal
